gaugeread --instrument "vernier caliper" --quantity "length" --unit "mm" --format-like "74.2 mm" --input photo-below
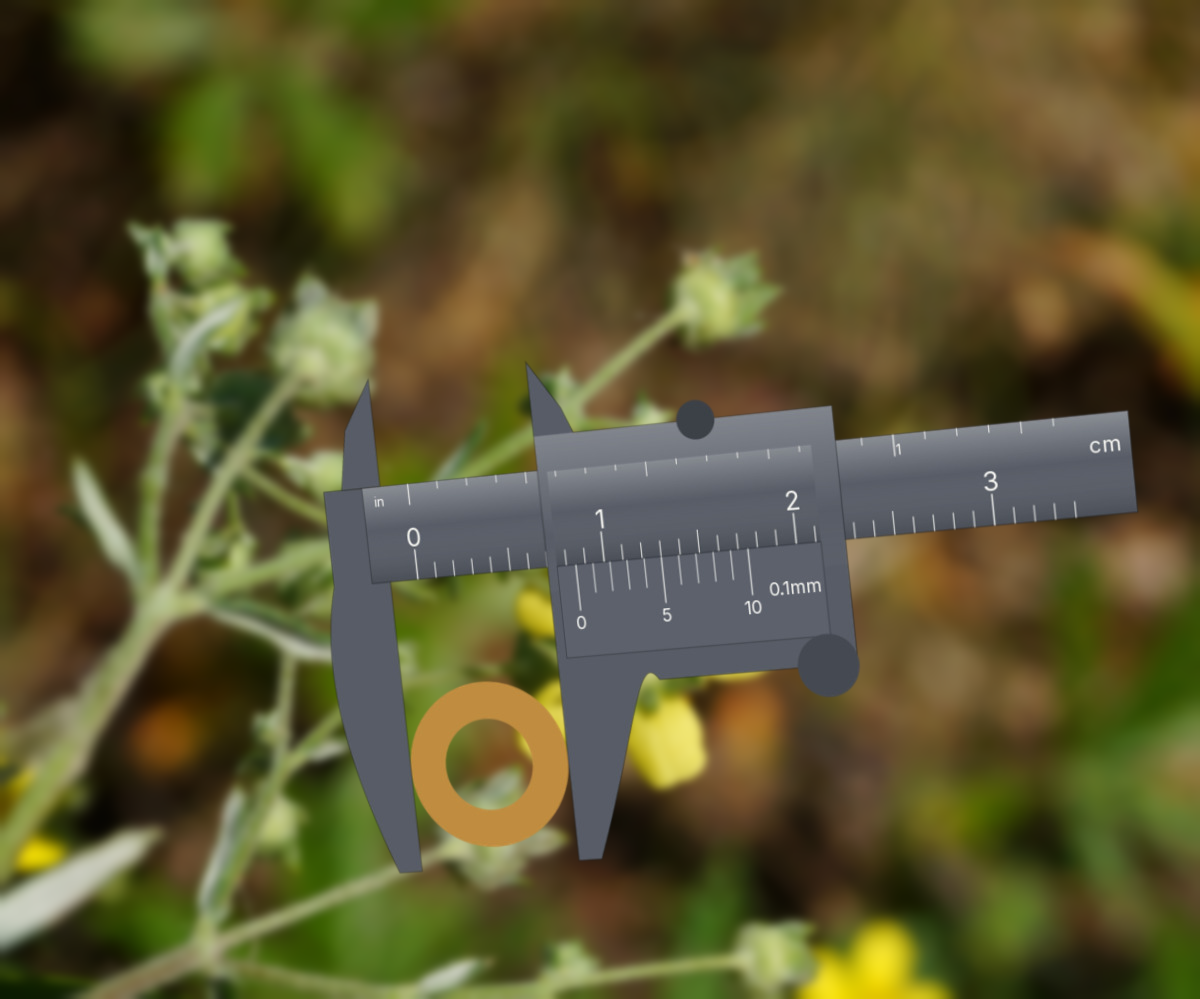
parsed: 8.5 mm
